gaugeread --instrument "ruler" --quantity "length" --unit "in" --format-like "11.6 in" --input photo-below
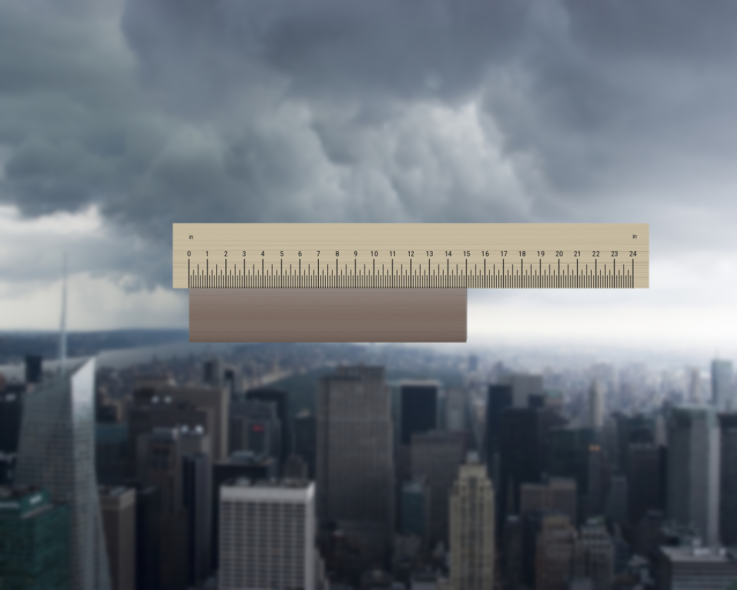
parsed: 15 in
